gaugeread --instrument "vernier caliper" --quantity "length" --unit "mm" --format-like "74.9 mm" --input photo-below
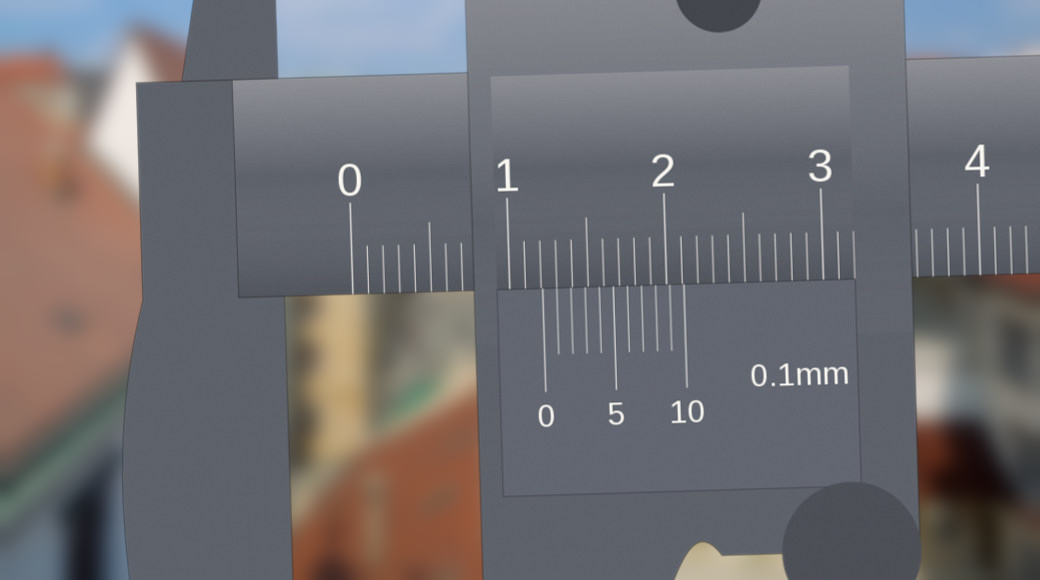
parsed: 12.1 mm
